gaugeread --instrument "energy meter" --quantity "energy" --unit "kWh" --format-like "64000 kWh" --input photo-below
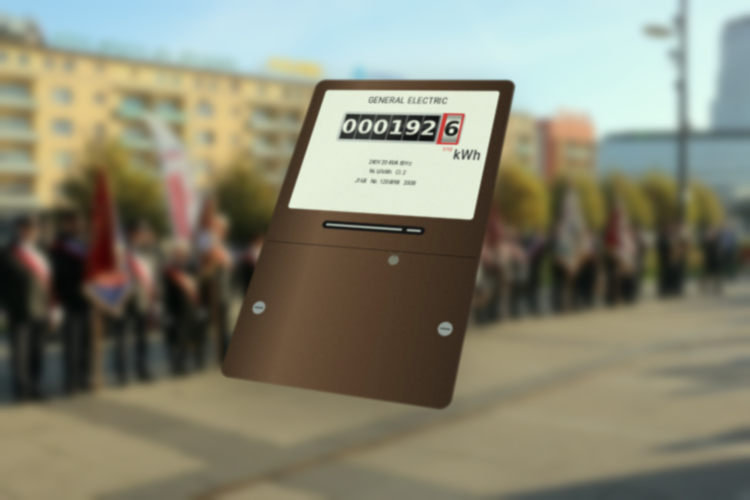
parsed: 192.6 kWh
